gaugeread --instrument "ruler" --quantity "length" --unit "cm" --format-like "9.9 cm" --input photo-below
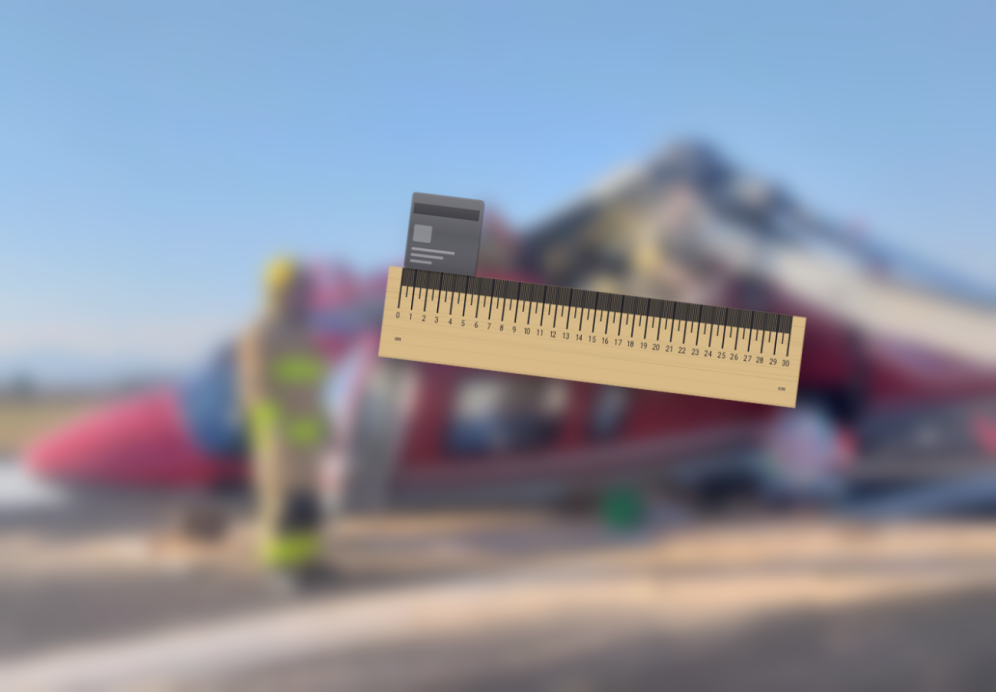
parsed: 5.5 cm
